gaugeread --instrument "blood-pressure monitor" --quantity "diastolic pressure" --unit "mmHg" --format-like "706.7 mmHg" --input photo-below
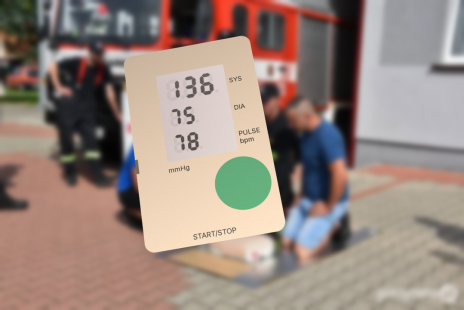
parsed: 75 mmHg
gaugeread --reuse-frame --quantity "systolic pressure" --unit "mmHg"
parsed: 136 mmHg
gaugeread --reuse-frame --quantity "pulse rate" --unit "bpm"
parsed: 78 bpm
